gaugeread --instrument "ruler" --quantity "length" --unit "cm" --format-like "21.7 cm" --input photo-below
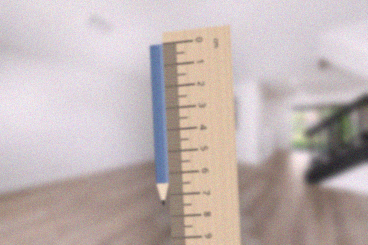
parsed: 7.5 cm
